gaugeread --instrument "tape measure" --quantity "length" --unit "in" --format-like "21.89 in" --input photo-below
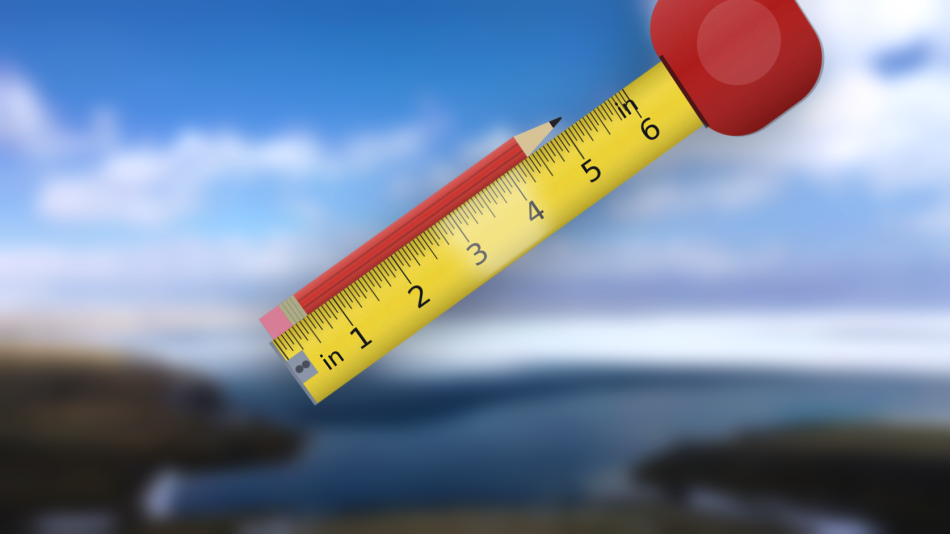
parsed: 5.0625 in
